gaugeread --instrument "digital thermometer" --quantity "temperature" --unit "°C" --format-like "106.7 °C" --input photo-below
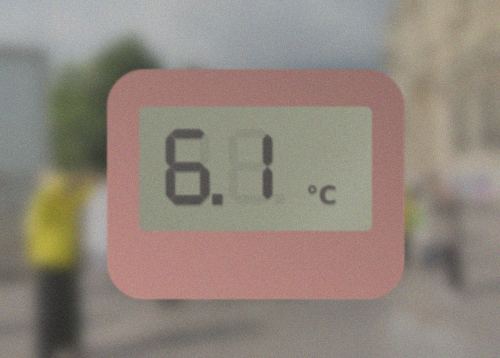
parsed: 6.1 °C
